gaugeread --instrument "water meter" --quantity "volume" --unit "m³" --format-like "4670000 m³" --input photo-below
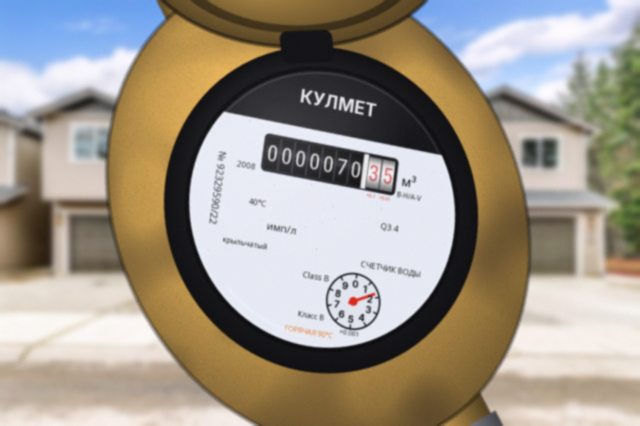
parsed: 70.351 m³
